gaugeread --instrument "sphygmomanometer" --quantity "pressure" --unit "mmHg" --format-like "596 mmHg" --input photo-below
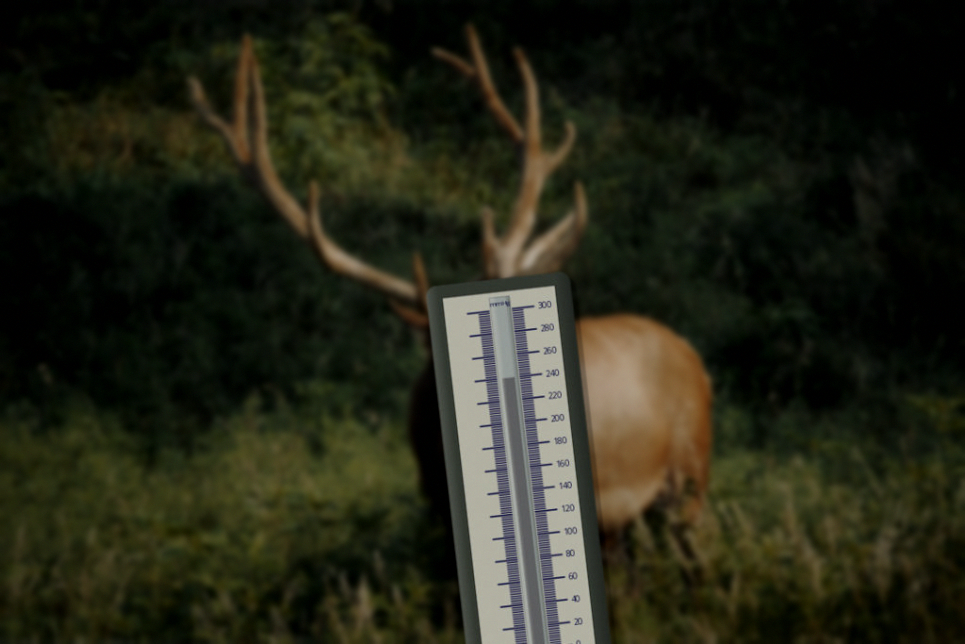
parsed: 240 mmHg
